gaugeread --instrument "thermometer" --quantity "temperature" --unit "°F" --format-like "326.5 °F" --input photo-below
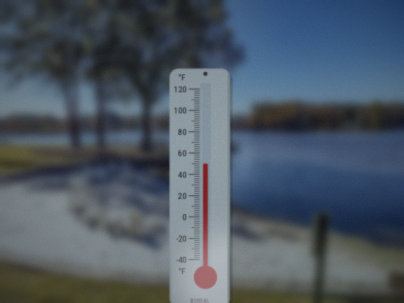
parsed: 50 °F
